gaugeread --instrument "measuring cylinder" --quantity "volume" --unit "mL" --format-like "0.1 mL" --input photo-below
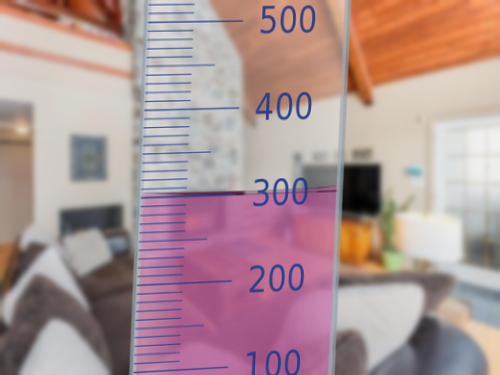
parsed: 300 mL
